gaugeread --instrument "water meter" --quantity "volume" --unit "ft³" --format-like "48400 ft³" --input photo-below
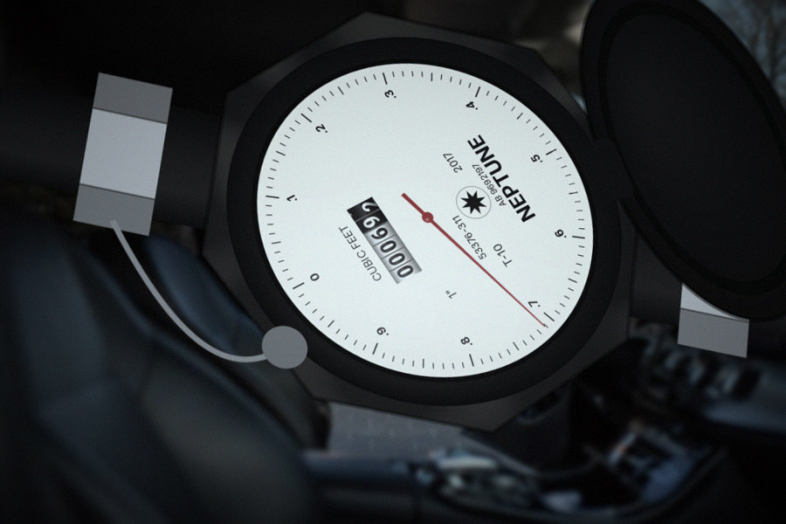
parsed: 691.71 ft³
